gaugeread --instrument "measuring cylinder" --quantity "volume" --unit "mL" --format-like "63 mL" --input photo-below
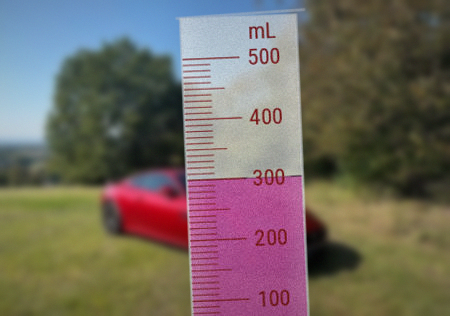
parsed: 300 mL
